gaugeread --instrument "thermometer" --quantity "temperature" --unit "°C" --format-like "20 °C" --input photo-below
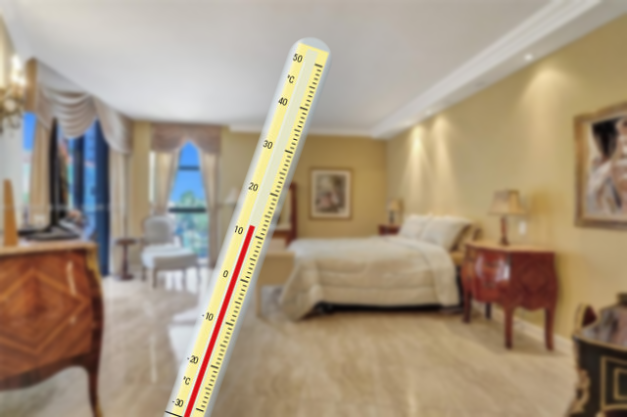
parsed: 12 °C
